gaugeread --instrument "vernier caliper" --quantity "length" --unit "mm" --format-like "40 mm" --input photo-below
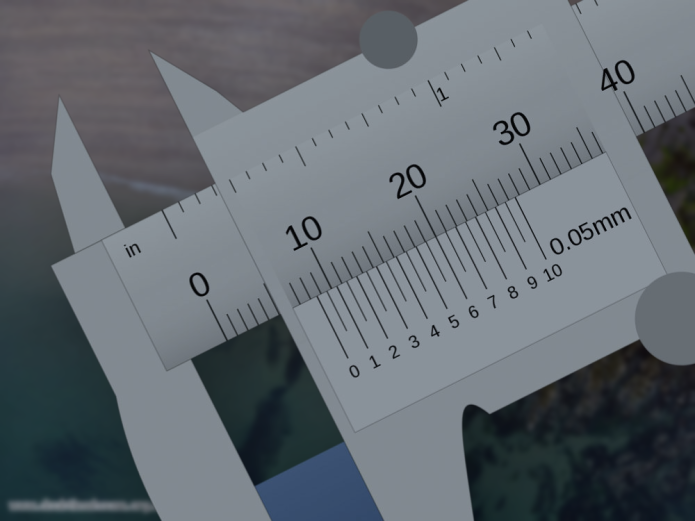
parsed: 8.6 mm
